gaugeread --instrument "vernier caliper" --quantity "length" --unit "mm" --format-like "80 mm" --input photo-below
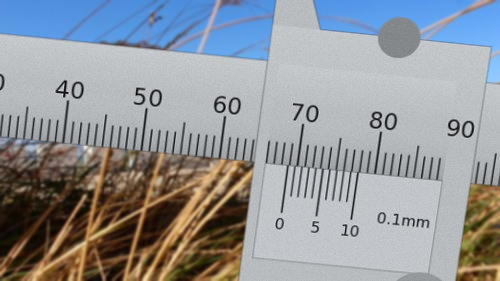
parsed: 68.8 mm
